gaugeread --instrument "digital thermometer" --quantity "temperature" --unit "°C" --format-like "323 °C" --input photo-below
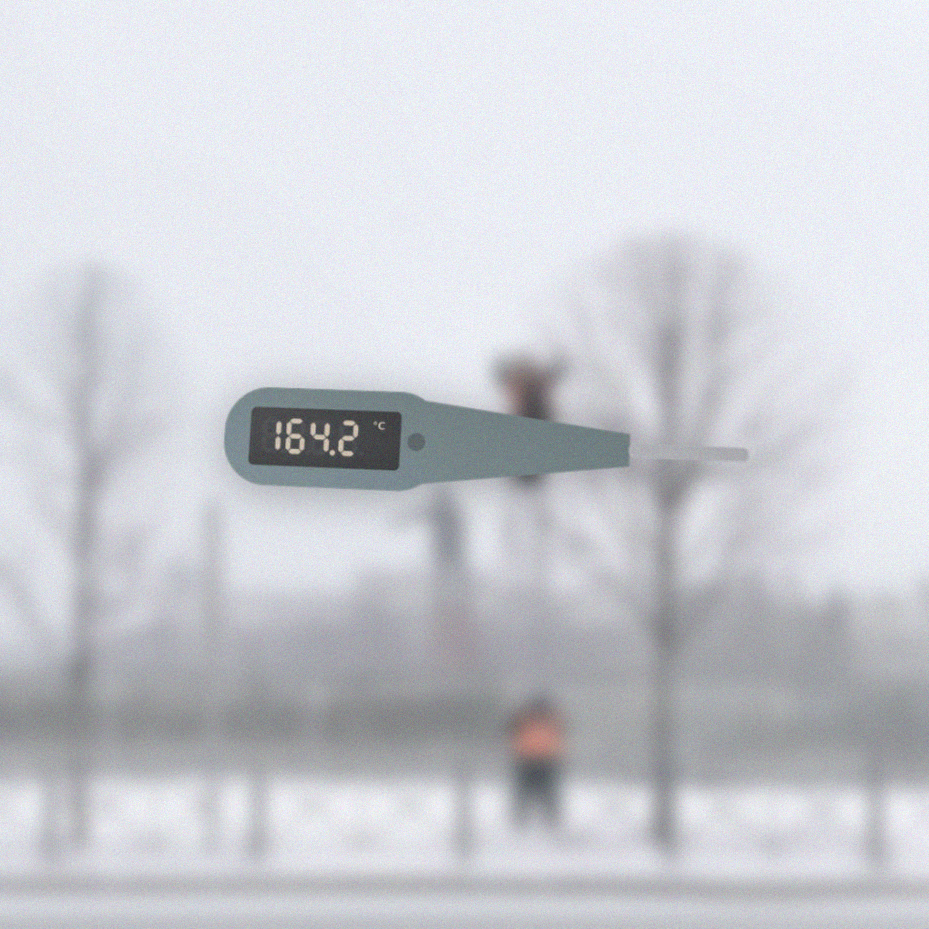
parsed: 164.2 °C
